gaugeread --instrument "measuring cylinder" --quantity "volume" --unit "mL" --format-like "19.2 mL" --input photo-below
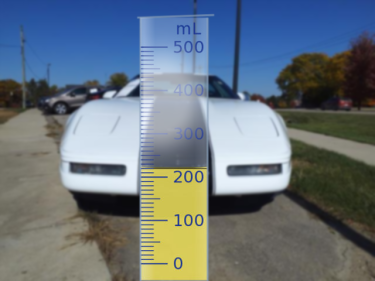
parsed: 220 mL
